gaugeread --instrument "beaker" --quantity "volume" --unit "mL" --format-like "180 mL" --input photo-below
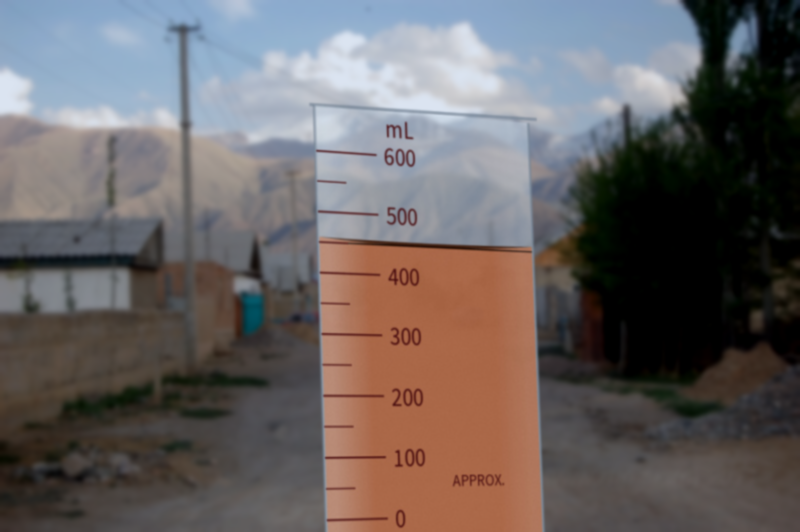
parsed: 450 mL
